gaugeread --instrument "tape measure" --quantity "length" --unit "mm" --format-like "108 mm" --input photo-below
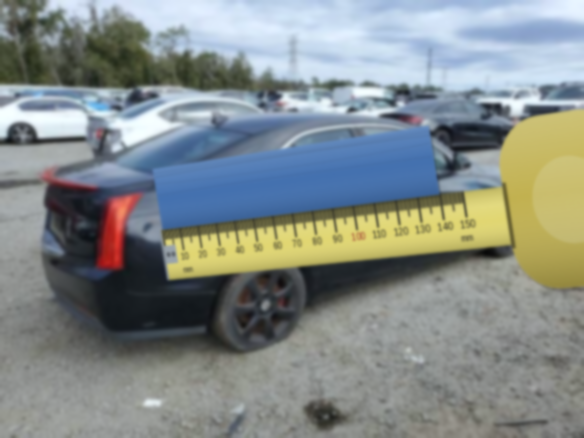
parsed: 140 mm
